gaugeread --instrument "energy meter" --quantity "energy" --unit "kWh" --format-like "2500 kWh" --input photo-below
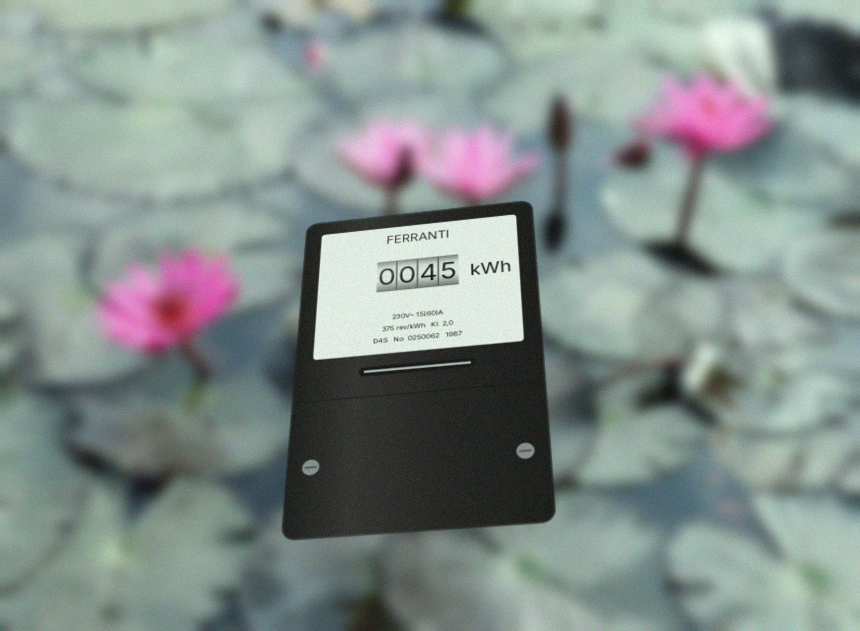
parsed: 45 kWh
